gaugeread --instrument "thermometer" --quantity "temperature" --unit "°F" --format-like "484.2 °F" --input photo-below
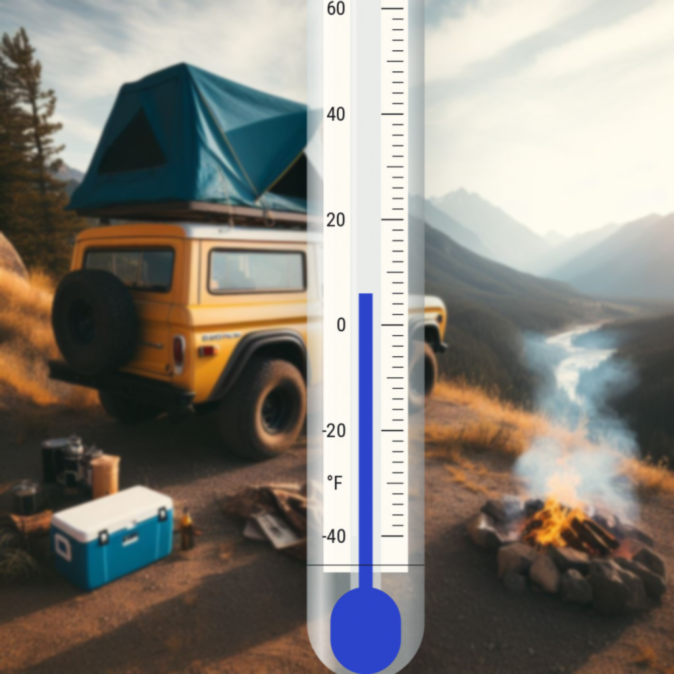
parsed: 6 °F
